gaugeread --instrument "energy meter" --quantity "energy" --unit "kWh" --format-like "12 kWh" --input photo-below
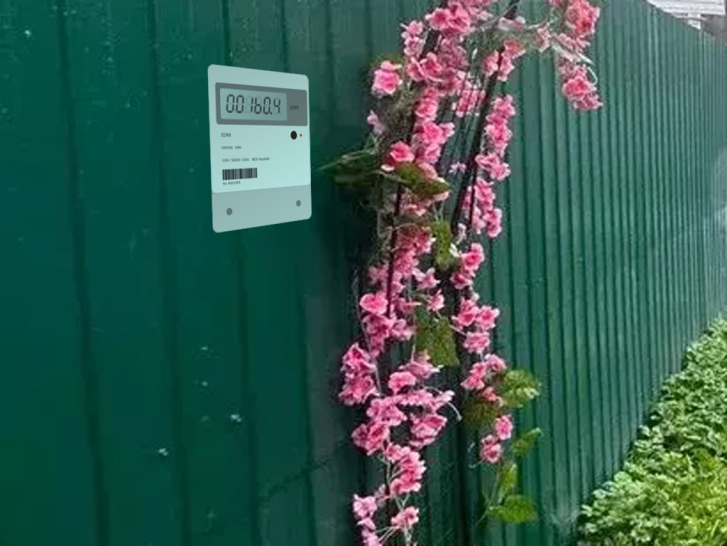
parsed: 160.4 kWh
